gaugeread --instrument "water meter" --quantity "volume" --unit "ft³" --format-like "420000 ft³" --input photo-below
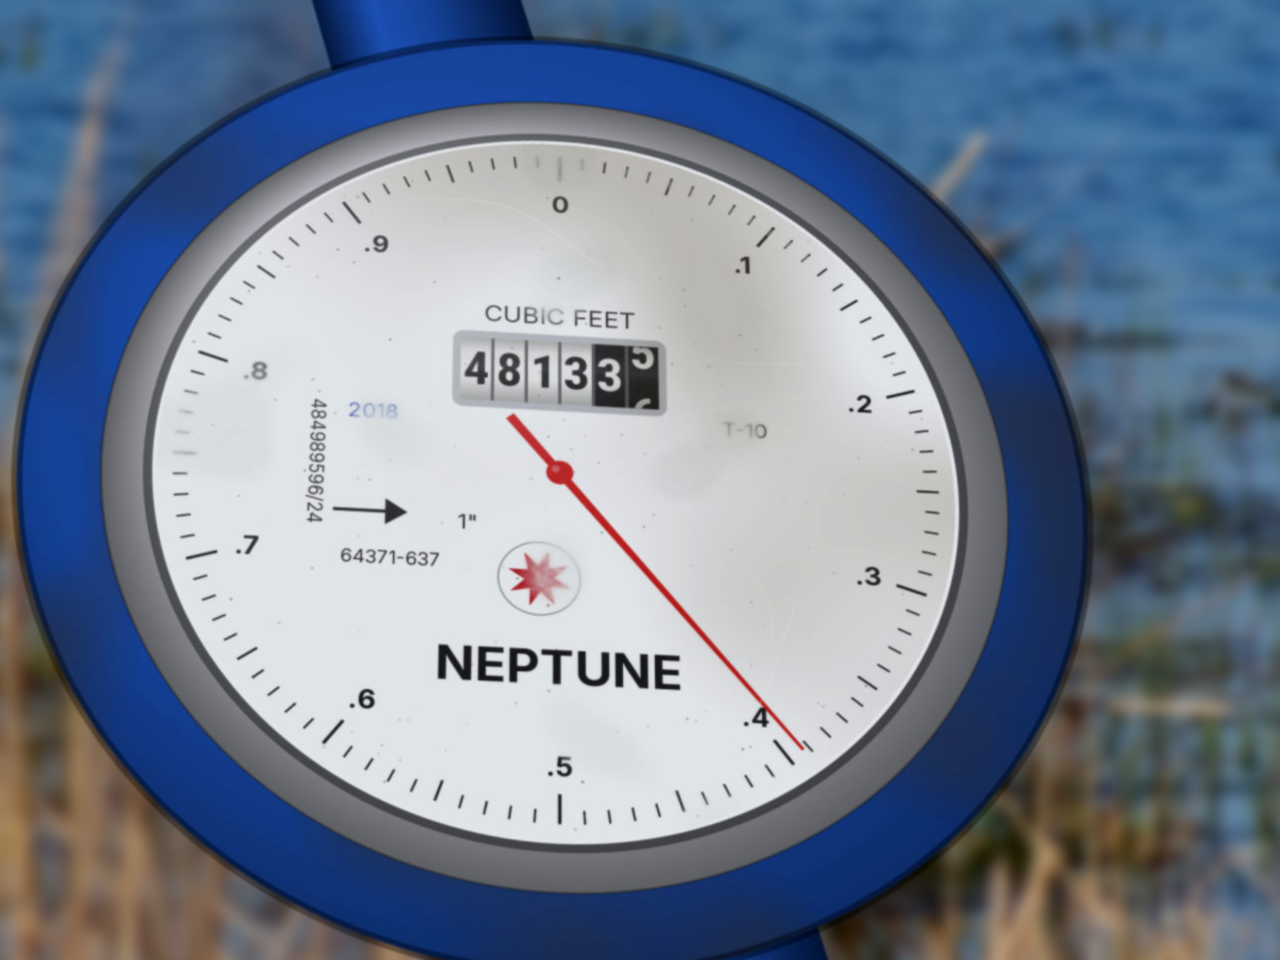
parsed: 481335.39 ft³
